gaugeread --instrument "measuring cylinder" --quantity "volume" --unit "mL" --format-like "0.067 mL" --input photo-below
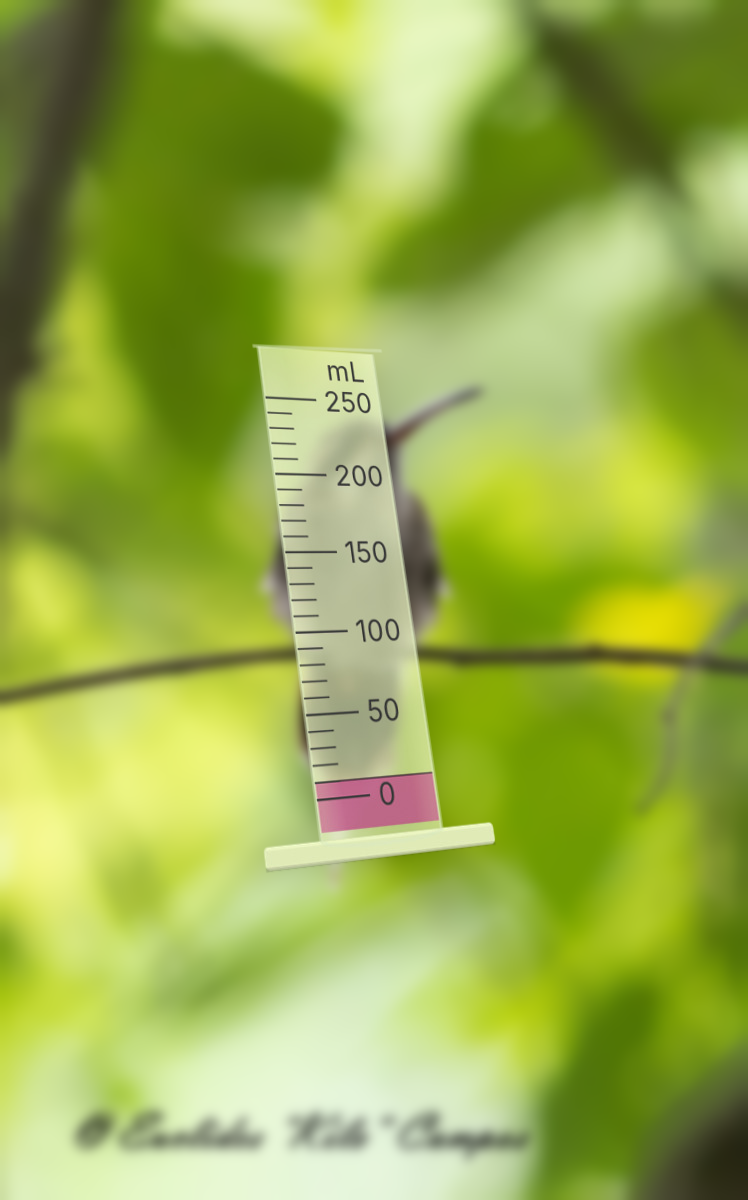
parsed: 10 mL
